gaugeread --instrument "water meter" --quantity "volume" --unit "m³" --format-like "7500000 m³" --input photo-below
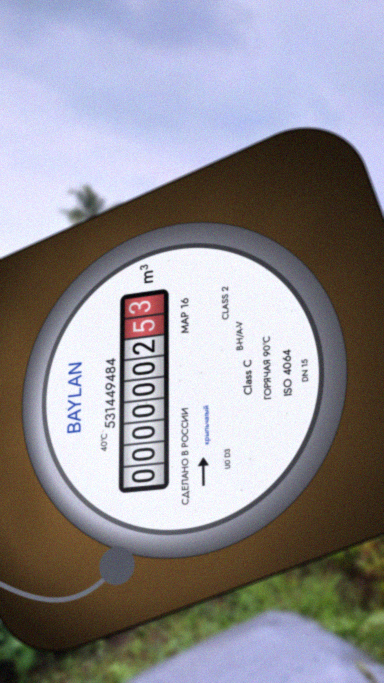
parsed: 2.53 m³
